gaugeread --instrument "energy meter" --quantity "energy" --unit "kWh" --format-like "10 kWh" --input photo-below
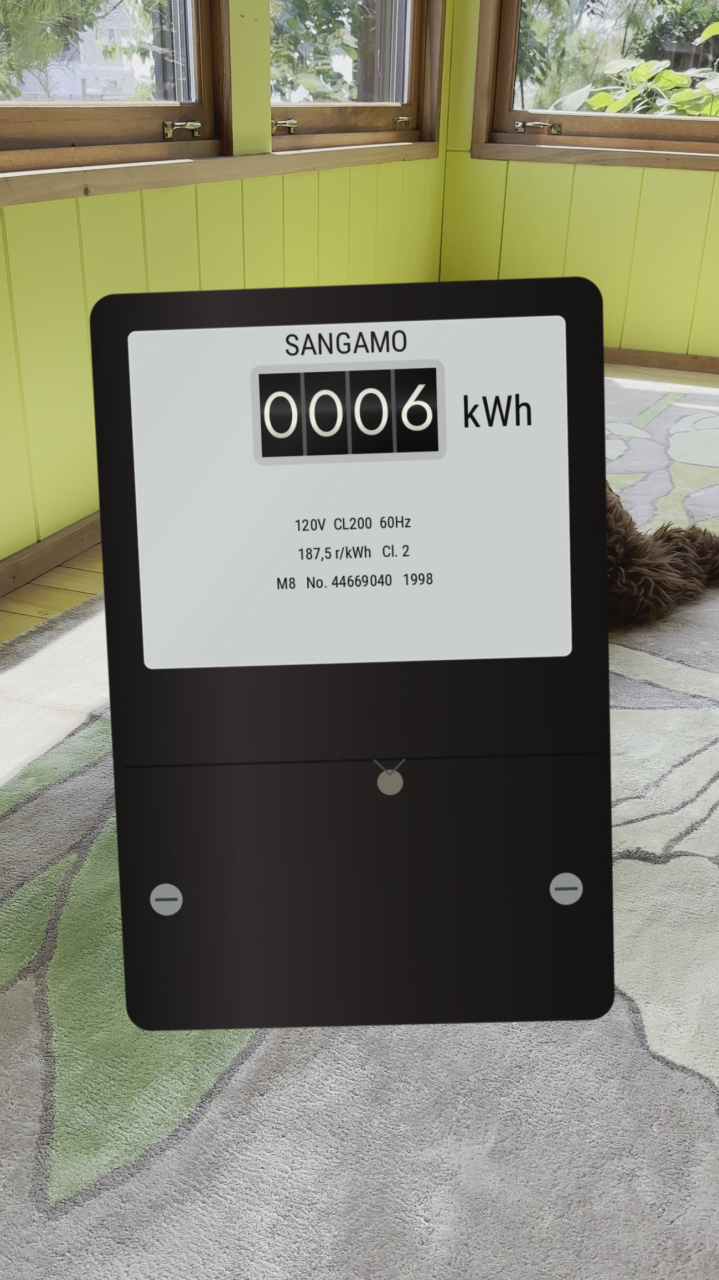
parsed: 6 kWh
